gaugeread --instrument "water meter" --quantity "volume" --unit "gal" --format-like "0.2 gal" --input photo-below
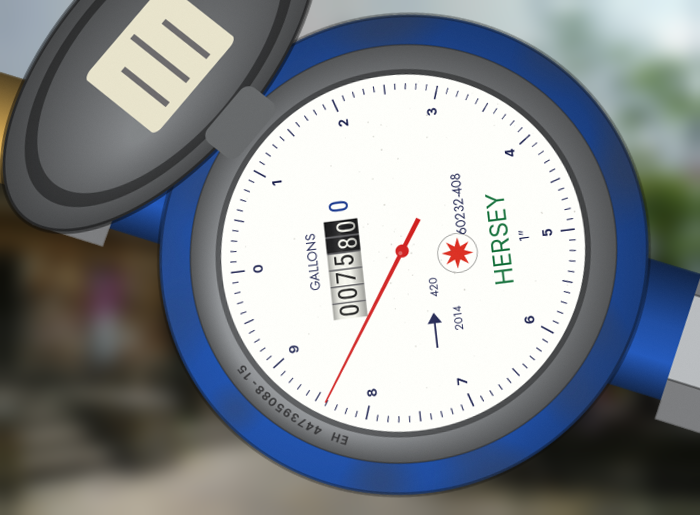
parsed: 75798.4 gal
